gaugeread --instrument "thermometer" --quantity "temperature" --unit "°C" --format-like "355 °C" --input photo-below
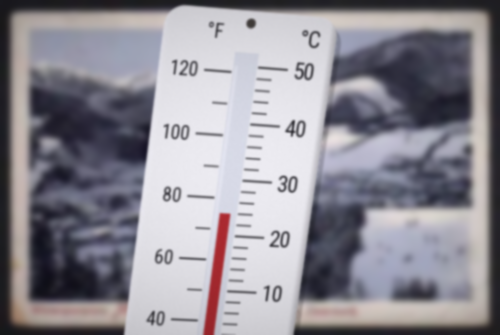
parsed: 24 °C
